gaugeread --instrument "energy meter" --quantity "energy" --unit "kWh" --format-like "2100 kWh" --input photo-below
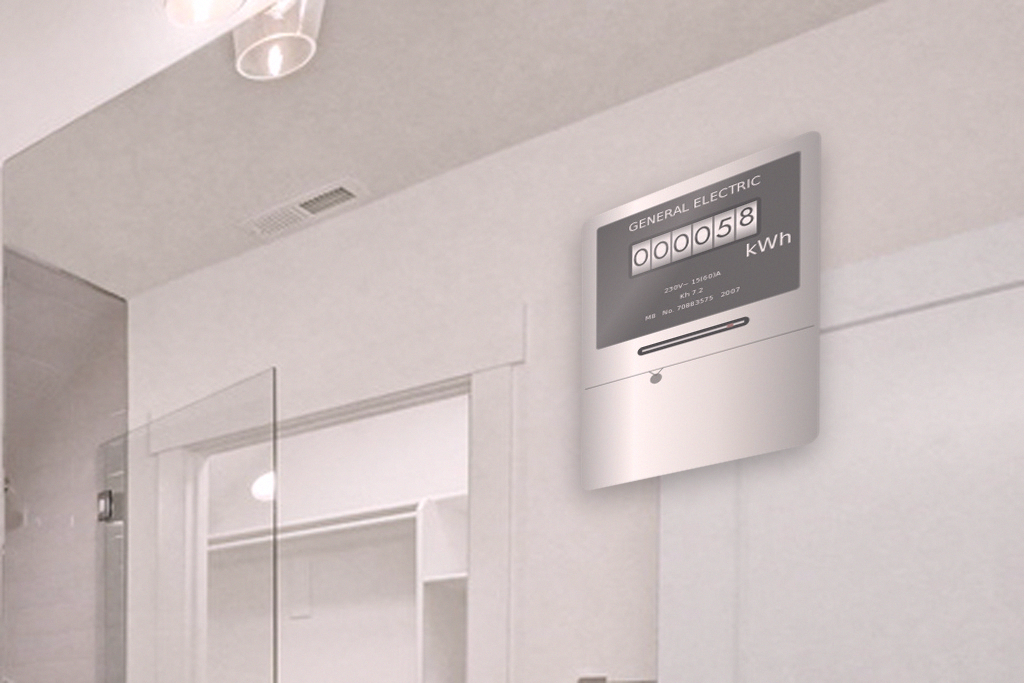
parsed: 58 kWh
